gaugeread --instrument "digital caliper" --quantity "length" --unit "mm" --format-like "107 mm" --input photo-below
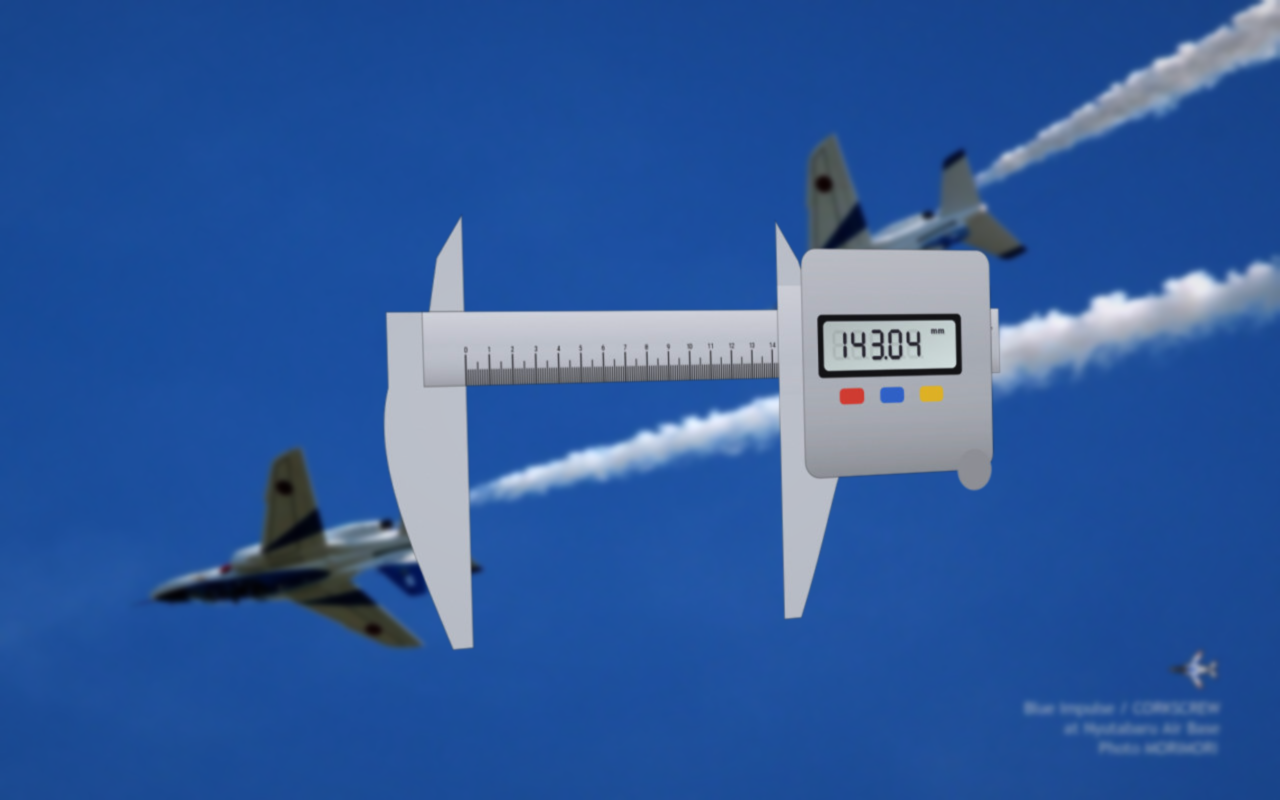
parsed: 143.04 mm
